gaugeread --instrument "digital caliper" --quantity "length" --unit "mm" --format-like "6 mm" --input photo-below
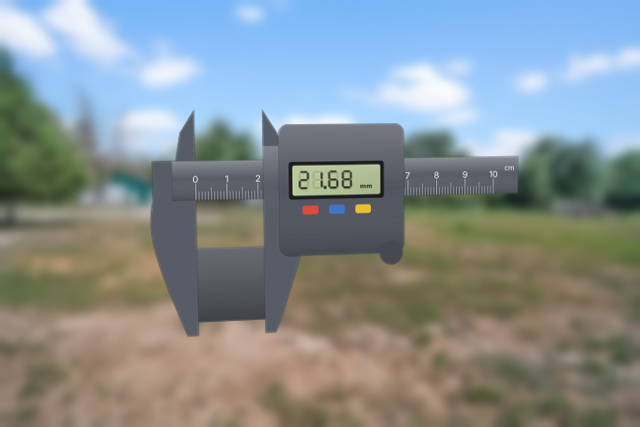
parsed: 21.68 mm
